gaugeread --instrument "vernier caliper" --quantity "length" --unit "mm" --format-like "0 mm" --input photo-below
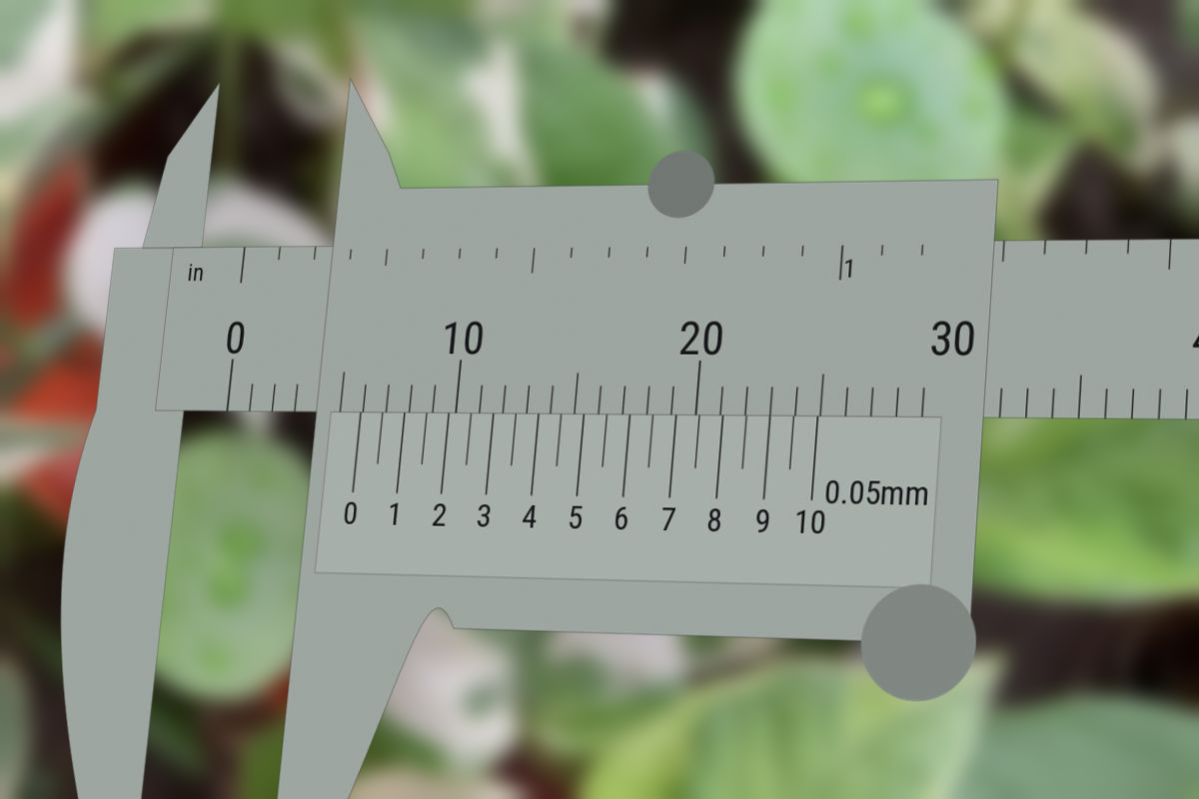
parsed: 5.90 mm
